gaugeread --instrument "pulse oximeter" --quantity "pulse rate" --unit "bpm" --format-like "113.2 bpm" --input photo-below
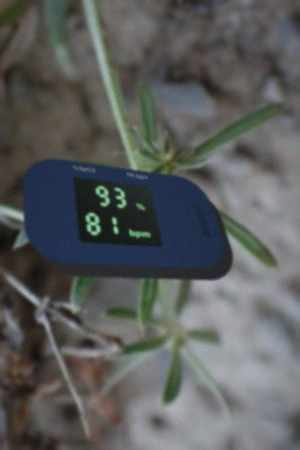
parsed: 81 bpm
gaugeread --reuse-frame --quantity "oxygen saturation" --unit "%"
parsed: 93 %
